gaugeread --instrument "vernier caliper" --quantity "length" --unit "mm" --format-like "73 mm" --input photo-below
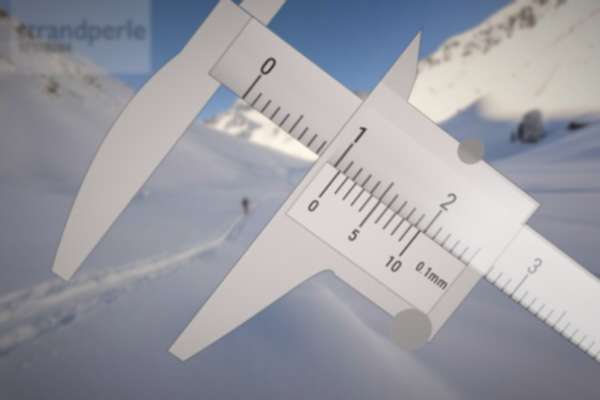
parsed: 10.6 mm
